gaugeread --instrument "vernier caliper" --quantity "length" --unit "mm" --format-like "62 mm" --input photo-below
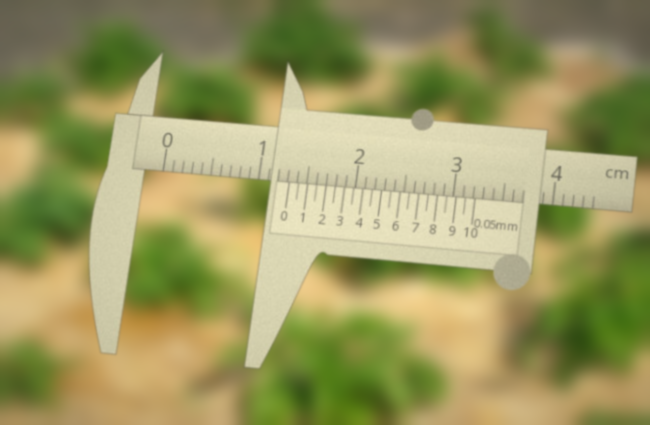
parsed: 13.2 mm
